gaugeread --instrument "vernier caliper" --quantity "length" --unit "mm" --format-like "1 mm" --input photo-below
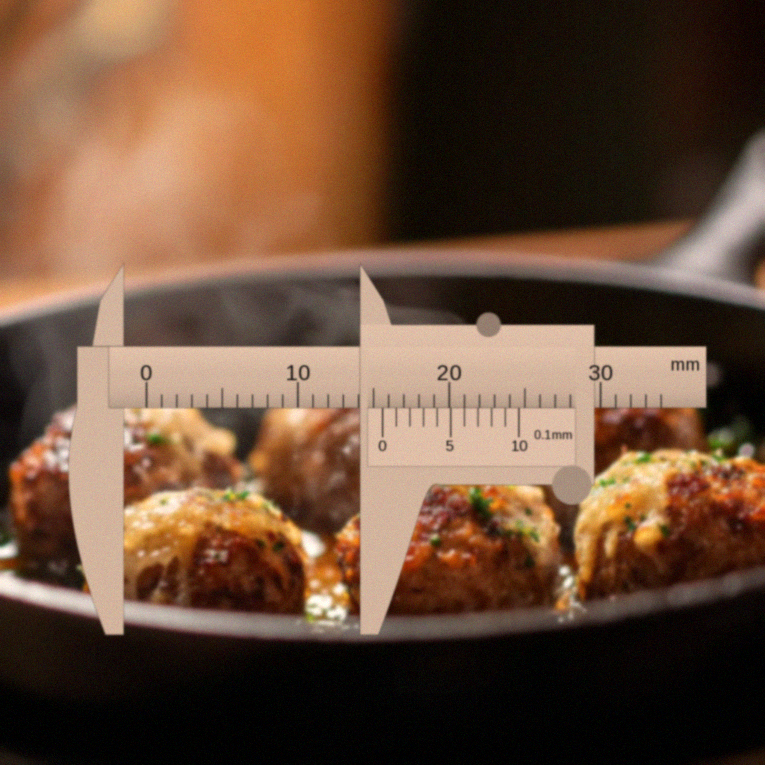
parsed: 15.6 mm
